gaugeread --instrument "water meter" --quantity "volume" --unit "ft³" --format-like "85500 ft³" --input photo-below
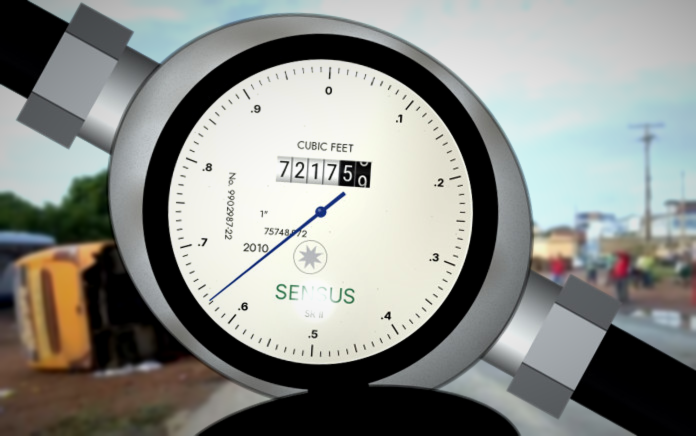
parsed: 721758.63 ft³
